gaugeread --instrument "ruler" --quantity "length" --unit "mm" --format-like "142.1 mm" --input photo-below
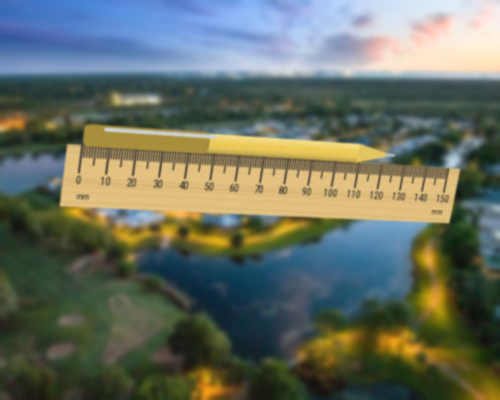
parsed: 125 mm
